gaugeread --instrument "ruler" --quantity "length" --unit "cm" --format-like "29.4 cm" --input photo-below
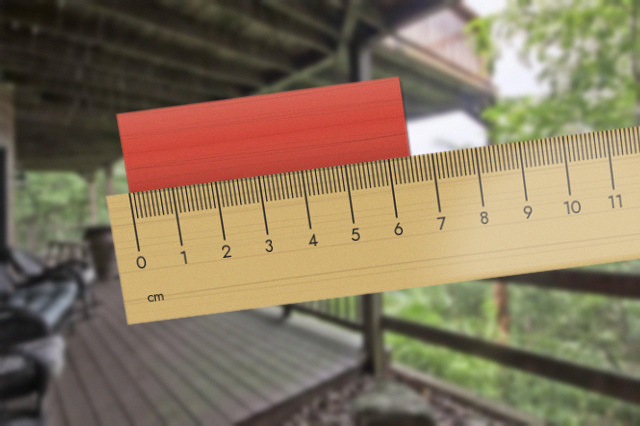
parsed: 6.5 cm
